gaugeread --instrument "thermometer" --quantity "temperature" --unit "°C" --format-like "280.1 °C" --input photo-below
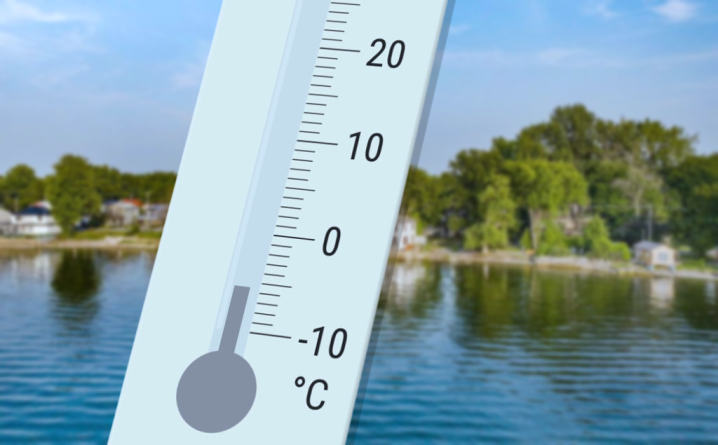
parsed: -5.5 °C
